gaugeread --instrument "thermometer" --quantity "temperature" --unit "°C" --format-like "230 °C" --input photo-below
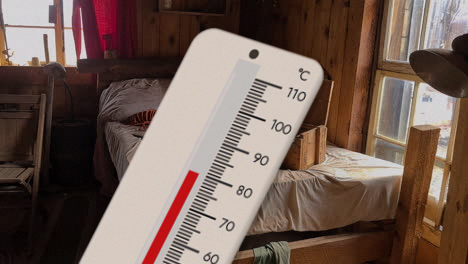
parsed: 80 °C
